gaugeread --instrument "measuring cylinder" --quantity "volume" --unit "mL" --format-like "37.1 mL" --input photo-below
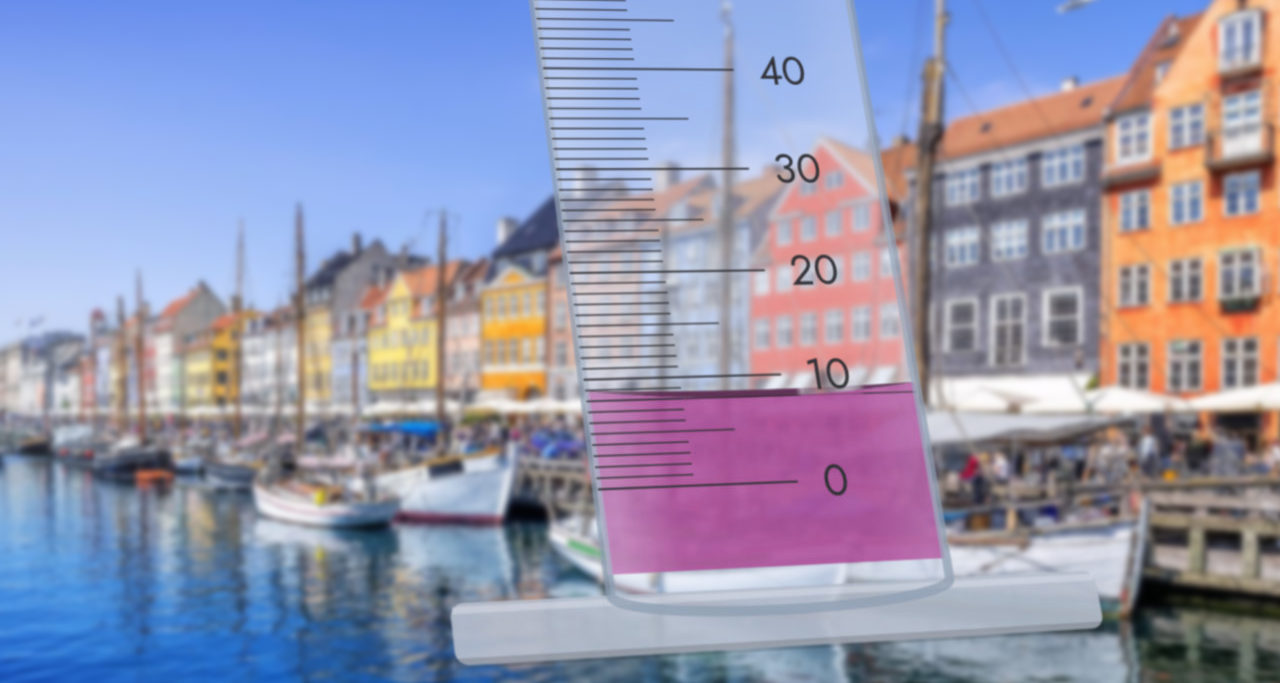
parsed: 8 mL
